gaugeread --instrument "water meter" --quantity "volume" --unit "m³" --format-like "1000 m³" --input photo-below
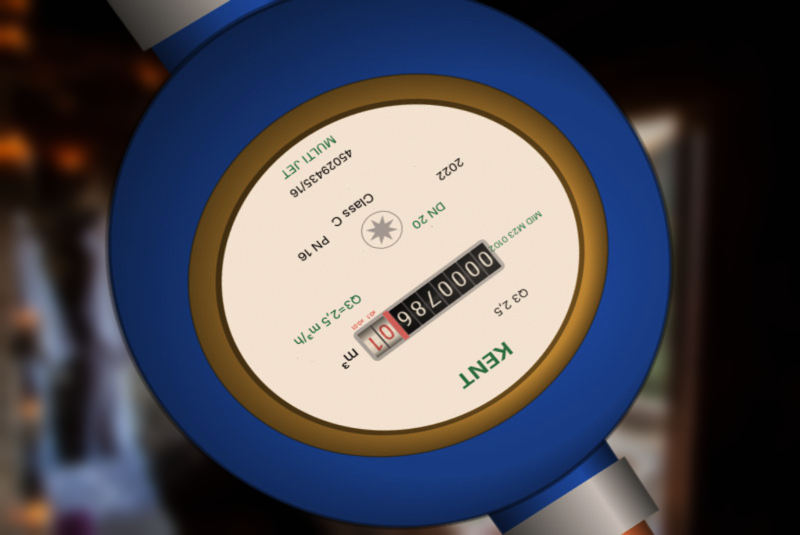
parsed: 786.01 m³
